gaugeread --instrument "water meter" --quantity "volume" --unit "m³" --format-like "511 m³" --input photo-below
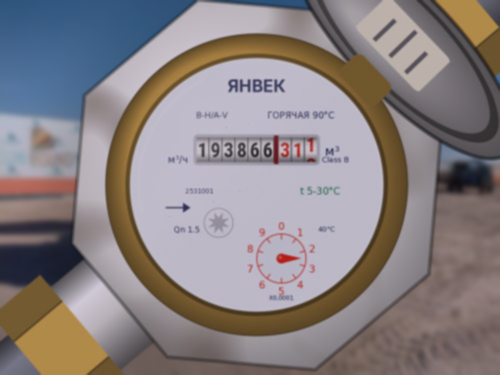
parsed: 193866.3112 m³
